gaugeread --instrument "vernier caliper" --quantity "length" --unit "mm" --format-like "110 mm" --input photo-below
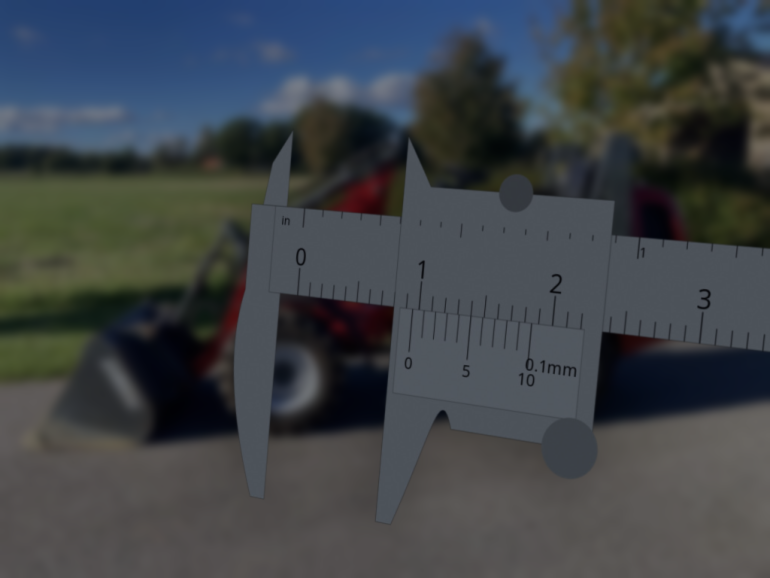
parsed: 9.5 mm
